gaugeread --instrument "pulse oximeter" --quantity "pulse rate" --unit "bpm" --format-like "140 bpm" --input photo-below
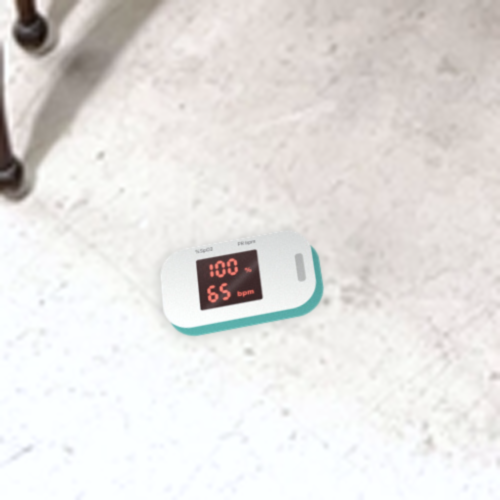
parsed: 65 bpm
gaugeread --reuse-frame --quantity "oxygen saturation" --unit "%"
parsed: 100 %
